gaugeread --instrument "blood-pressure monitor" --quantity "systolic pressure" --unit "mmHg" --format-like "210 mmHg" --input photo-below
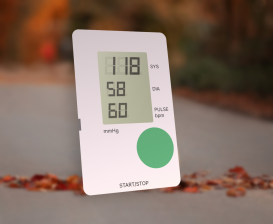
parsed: 118 mmHg
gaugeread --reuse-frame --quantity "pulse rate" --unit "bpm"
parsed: 60 bpm
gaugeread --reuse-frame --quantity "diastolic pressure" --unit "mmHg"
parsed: 58 mmHg
